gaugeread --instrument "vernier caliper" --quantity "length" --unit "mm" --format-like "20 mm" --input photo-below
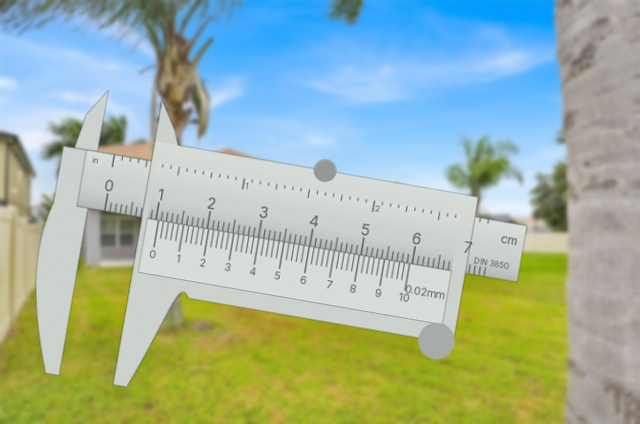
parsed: 10.5 mm
